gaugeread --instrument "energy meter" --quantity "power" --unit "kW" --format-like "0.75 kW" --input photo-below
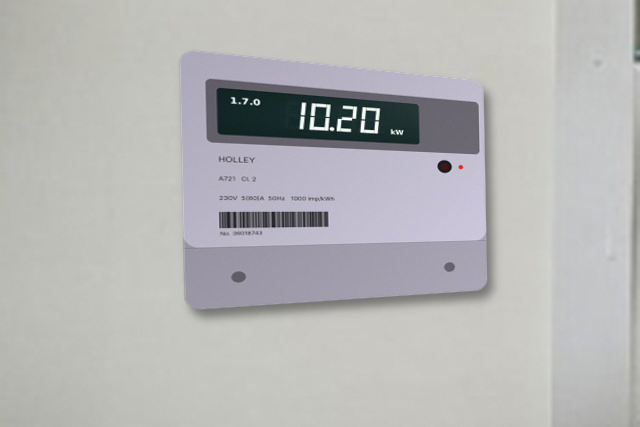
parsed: 10.20 kW
